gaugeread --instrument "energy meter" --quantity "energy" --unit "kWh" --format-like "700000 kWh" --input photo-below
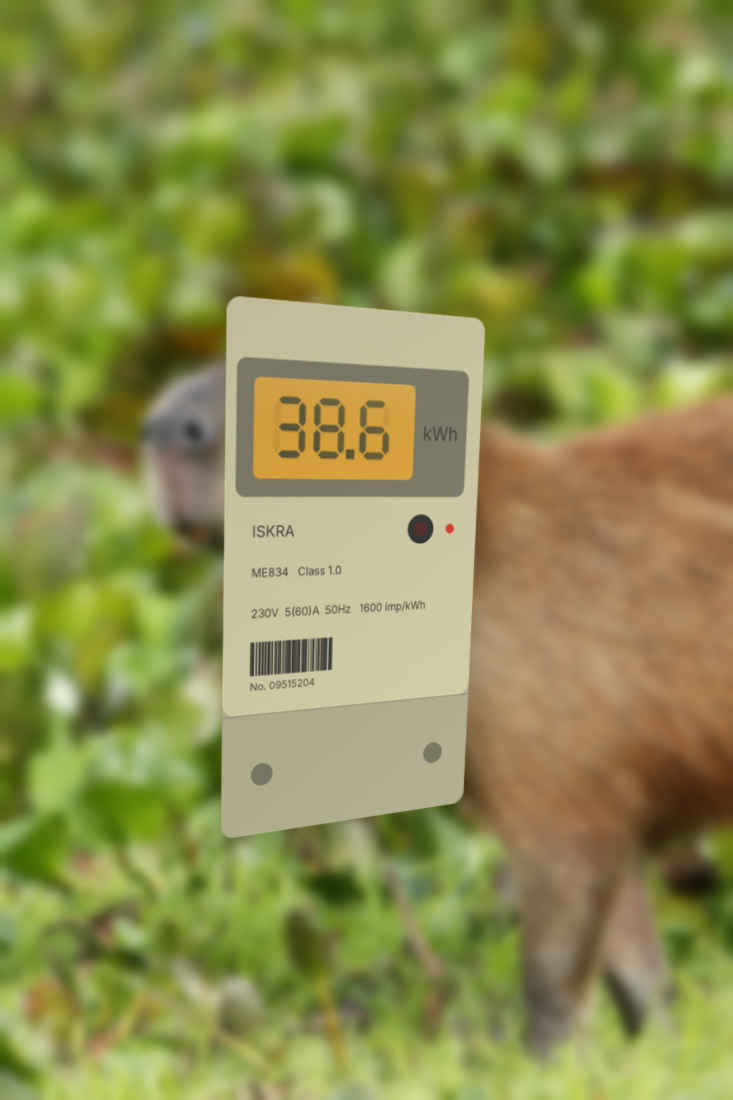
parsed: 38.6 kWh
